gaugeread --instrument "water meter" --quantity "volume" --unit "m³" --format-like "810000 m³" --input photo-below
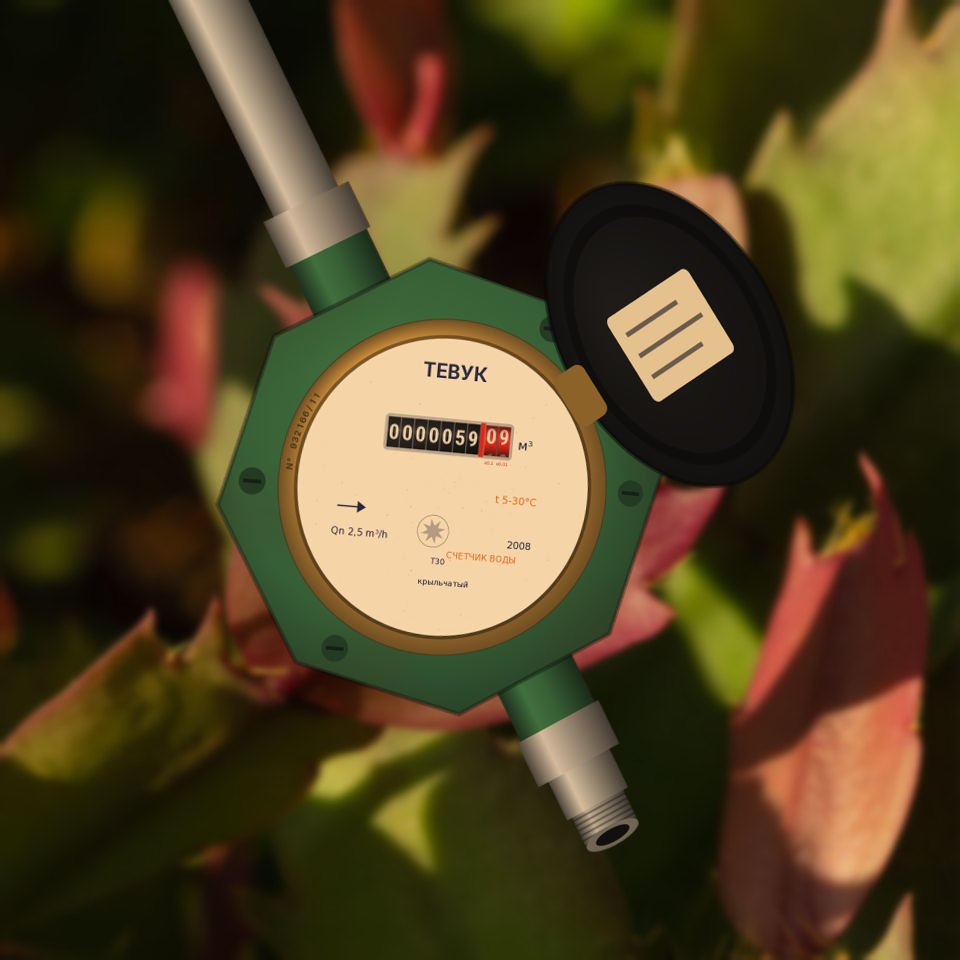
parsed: 59.09 m³
